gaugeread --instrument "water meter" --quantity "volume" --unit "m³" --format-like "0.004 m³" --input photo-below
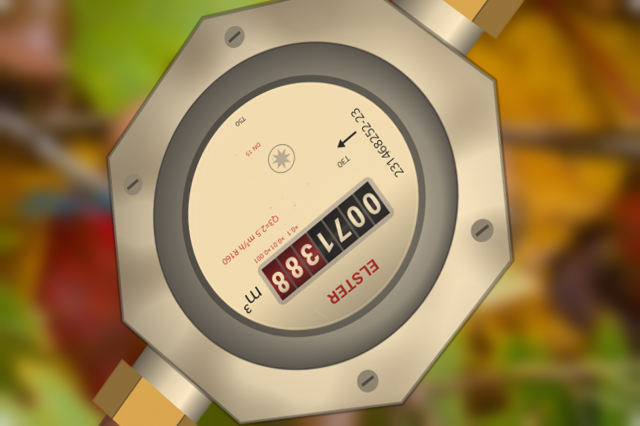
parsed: 71.388 m³
